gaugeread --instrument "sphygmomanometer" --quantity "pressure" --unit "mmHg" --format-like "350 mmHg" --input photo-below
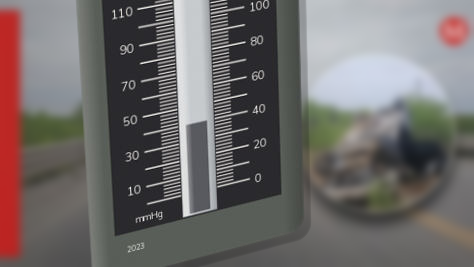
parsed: 40 mmHg
